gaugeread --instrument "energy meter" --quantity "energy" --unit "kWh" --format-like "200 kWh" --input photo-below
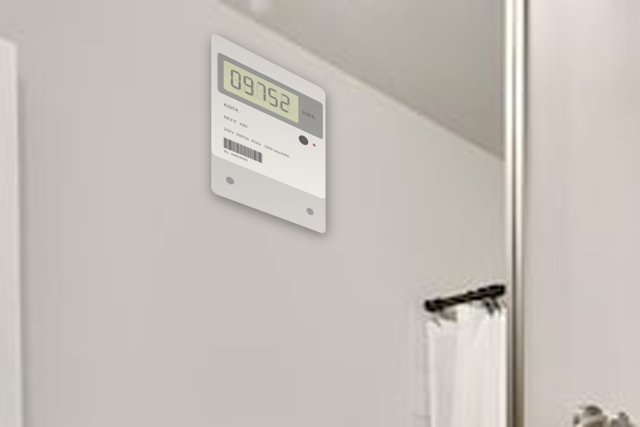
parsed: 9752 kWh
